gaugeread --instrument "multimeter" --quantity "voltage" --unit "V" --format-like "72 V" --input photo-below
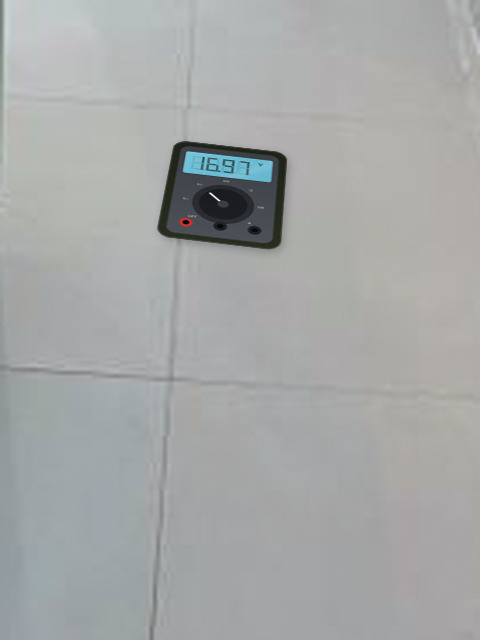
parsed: 16.97 V
